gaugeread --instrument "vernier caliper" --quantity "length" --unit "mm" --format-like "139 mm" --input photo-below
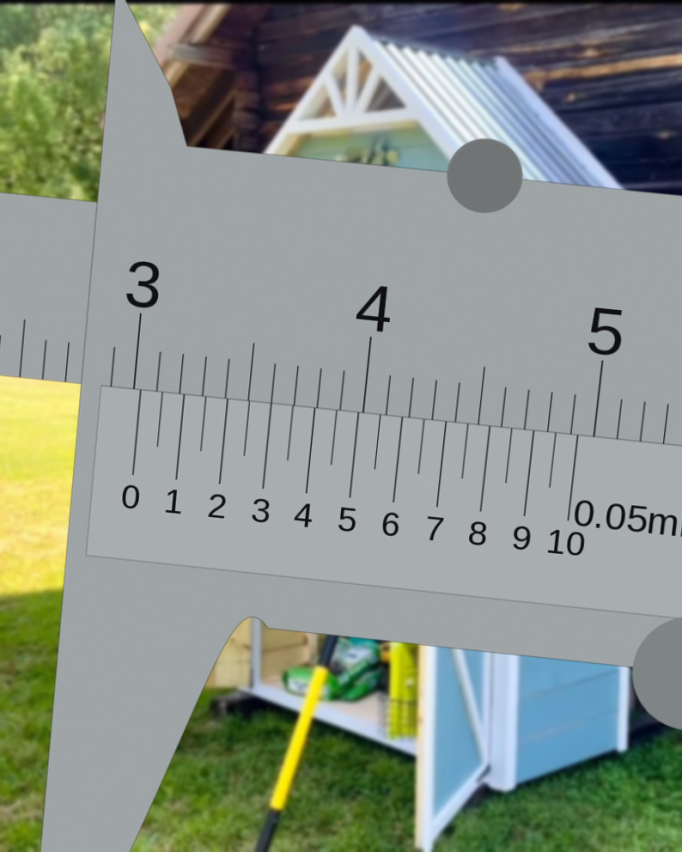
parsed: 30.30 mm
